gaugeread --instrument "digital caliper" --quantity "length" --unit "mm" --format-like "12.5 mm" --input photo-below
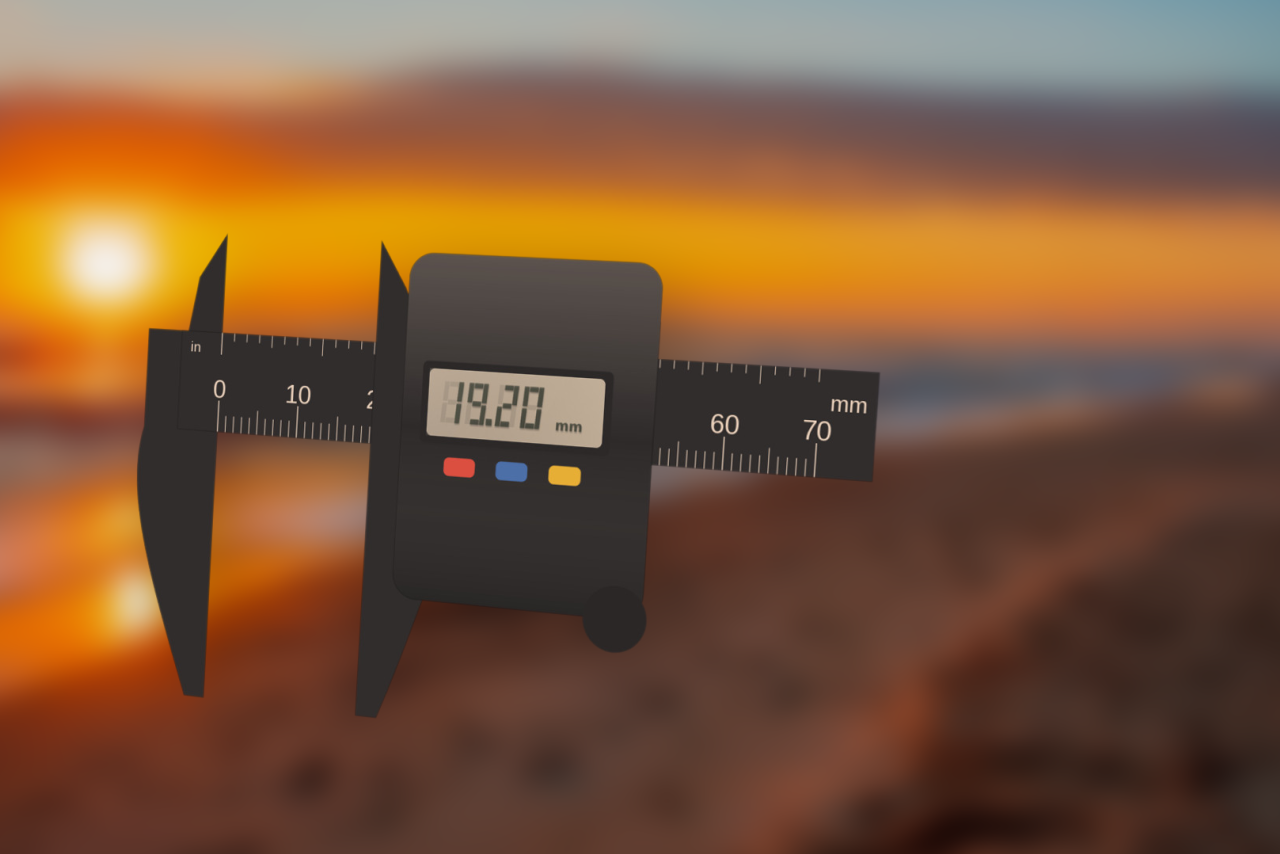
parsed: 19.20 mm
